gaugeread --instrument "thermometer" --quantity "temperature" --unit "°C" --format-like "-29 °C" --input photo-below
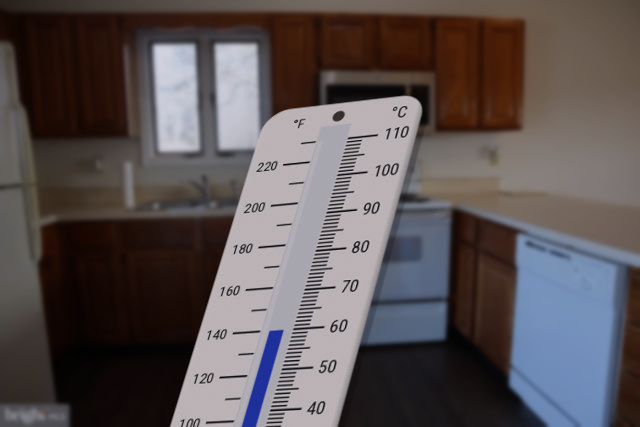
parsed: 60 °C
